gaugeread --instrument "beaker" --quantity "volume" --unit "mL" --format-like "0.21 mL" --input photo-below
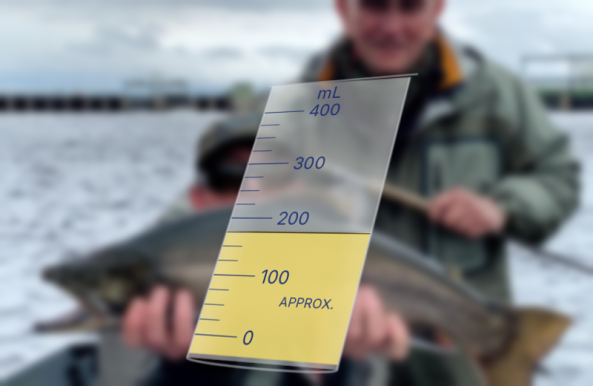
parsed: 175 mL
